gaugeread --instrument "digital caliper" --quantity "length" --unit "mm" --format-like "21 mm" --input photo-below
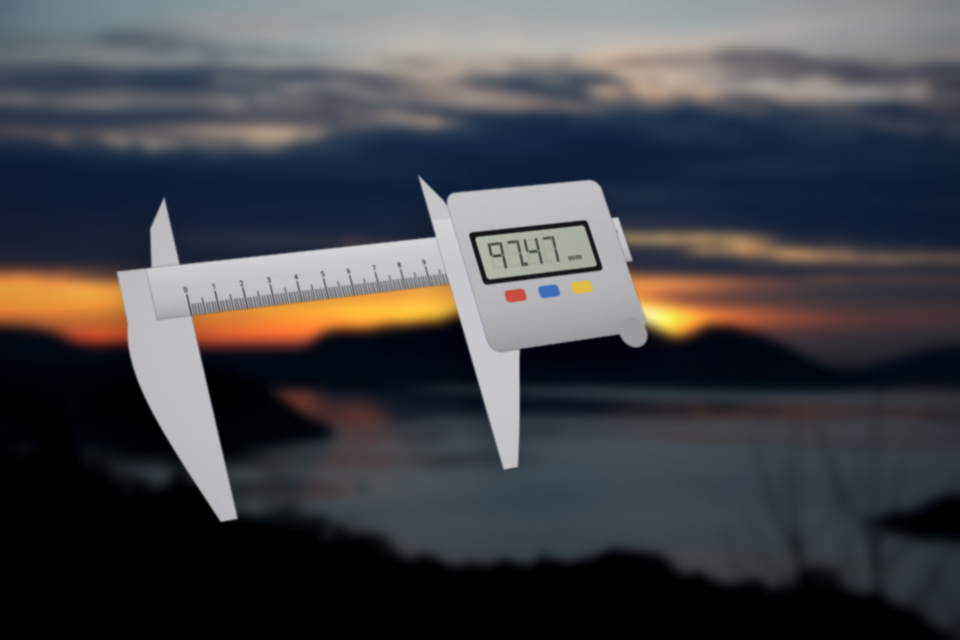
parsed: 97.47 mm
